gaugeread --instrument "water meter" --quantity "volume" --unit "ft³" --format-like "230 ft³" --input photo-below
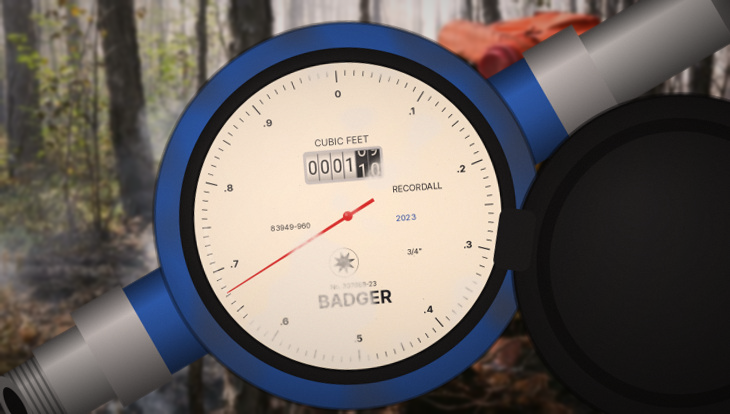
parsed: 109.67 ft³
